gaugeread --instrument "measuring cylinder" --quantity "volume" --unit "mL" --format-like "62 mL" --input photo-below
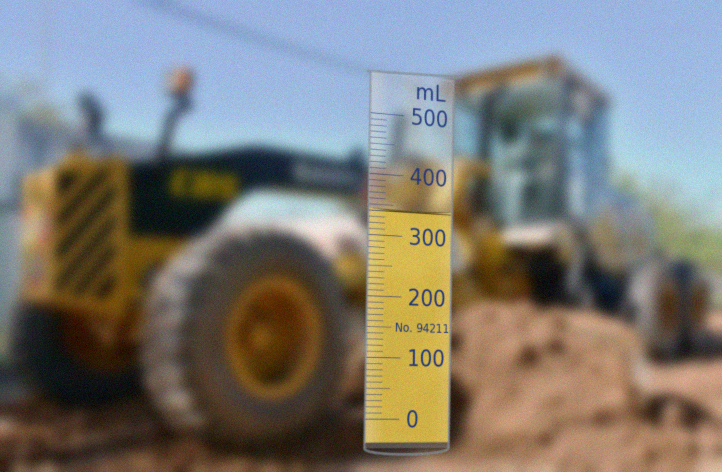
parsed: 340 mL
